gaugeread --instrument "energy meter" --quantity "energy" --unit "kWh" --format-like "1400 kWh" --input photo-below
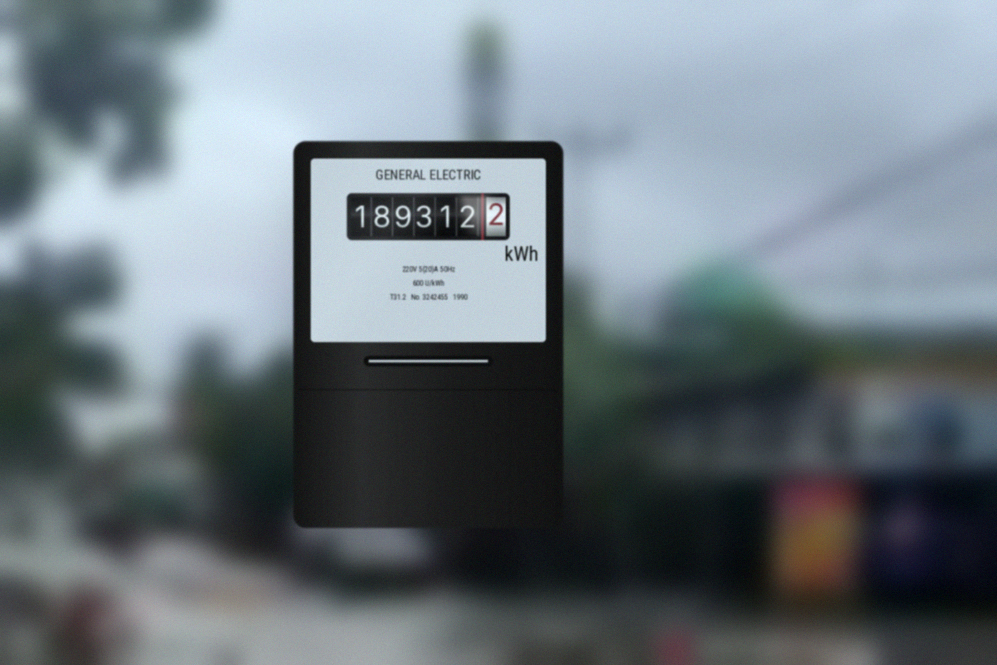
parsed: 189312.2 kWh
